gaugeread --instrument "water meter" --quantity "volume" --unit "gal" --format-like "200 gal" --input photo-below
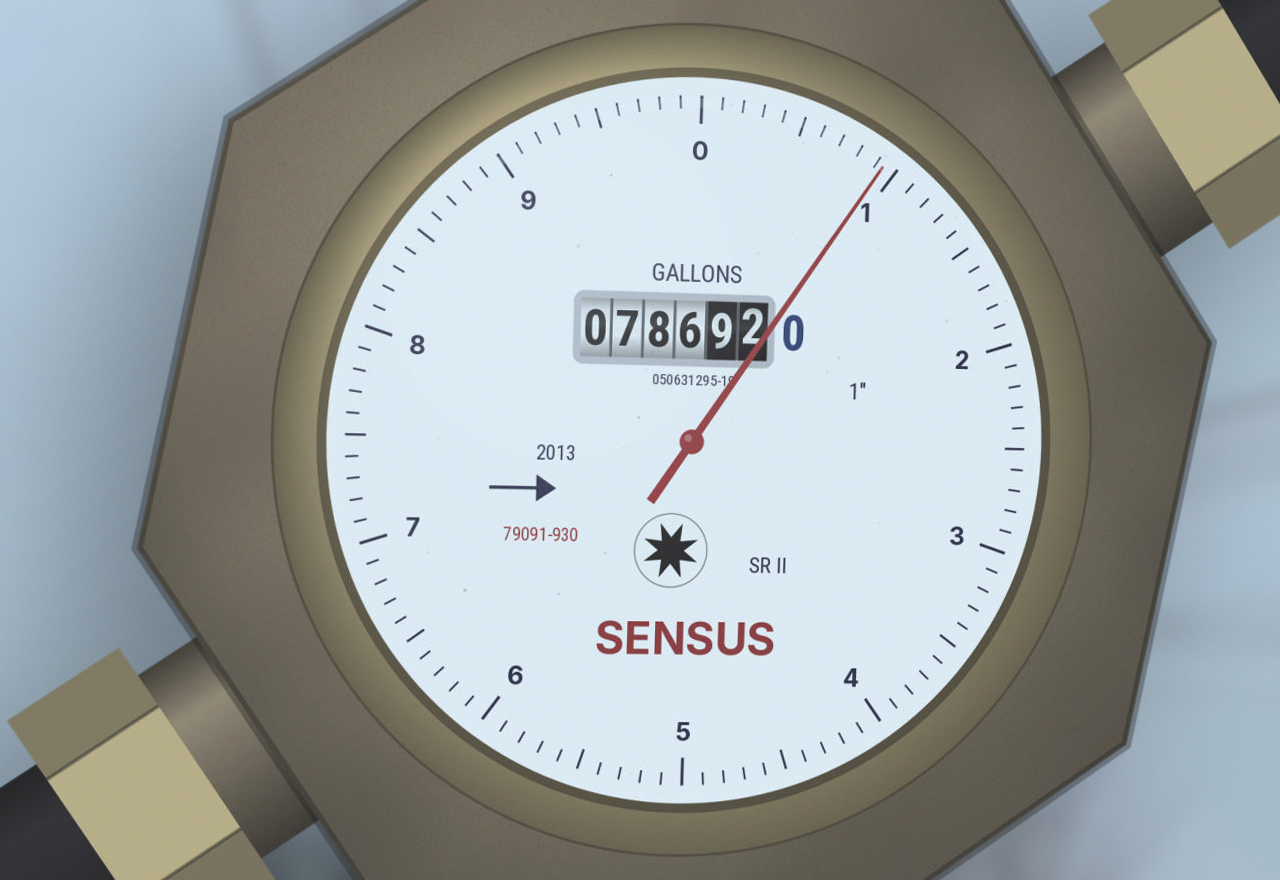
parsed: 786920.9 gal
